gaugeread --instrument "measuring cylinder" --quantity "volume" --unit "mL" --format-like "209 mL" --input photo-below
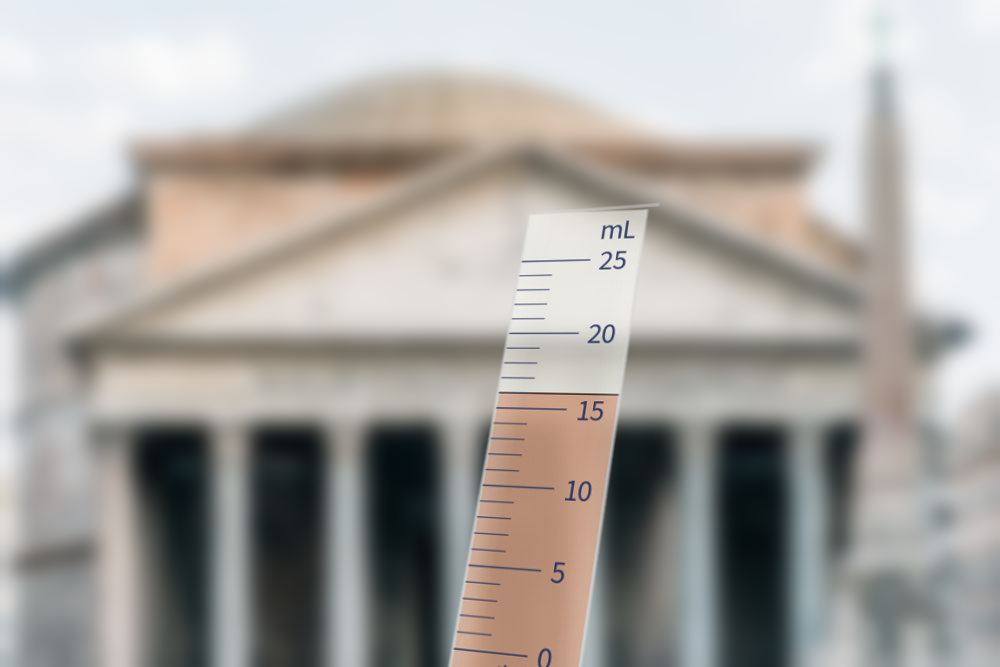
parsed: 16 mL
